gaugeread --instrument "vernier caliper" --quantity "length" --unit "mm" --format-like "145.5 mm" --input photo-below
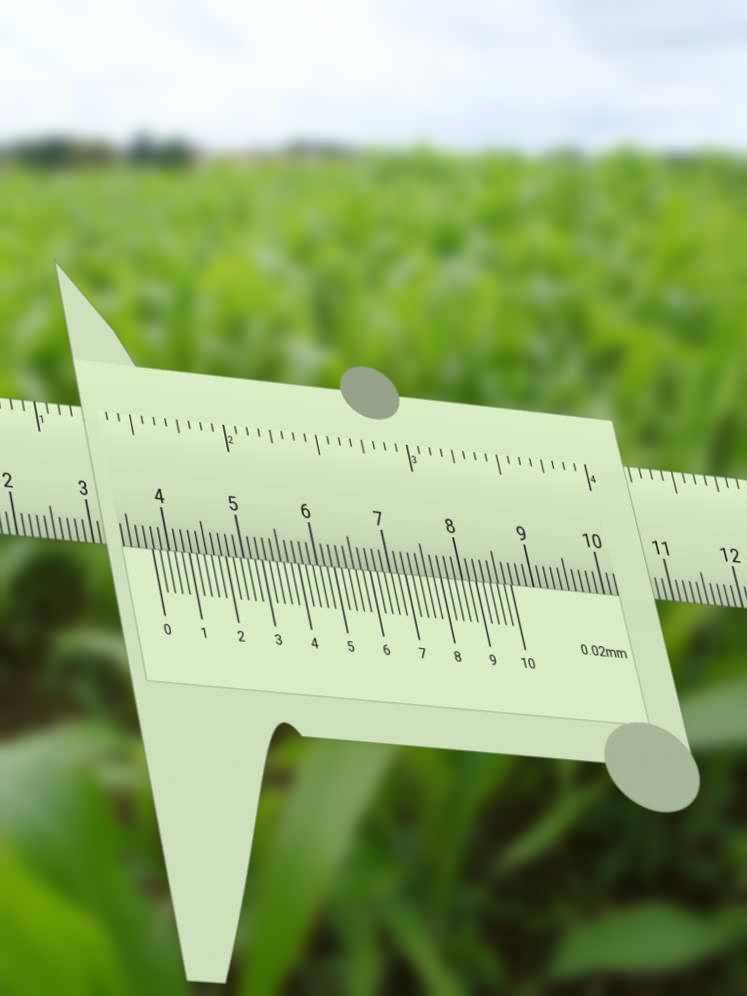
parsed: 37.8 mm
